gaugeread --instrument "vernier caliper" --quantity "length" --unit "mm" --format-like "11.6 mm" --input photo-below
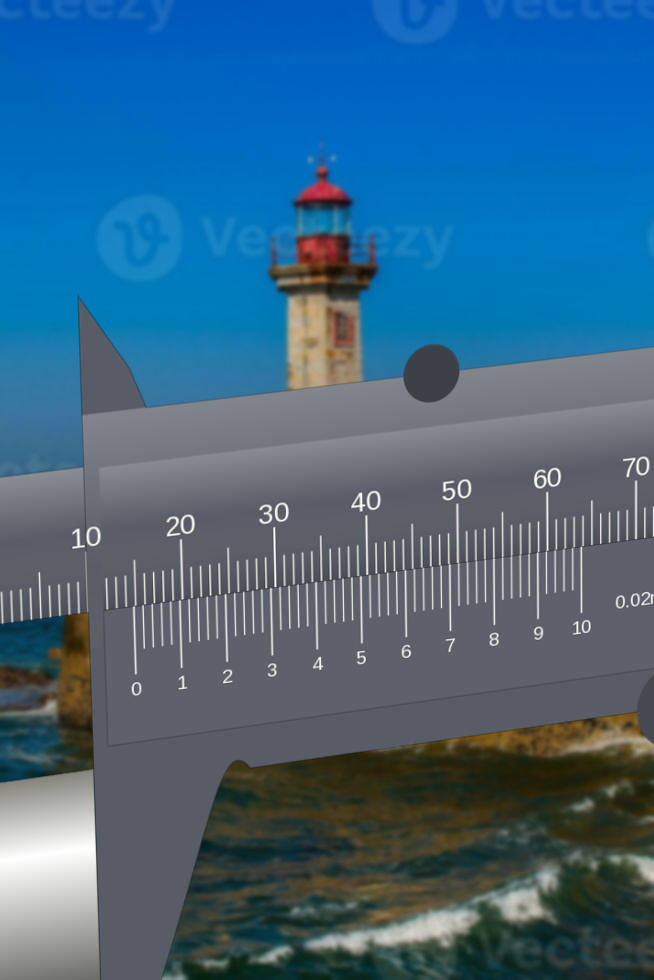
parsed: 14.8 mm
